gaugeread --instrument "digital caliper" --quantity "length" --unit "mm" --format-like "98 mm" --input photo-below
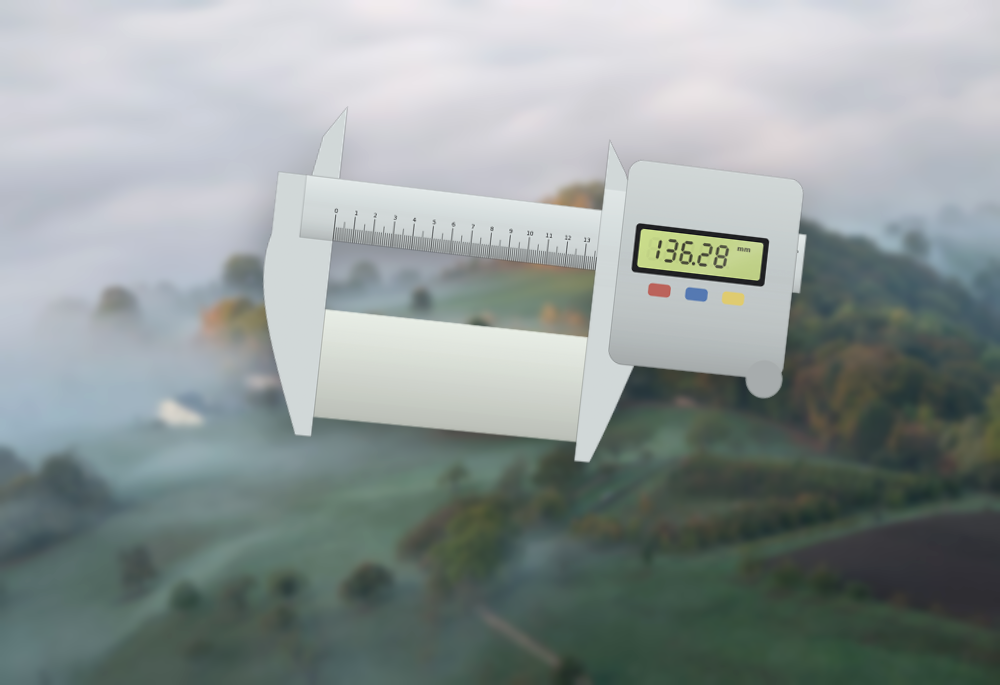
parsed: 136.28 mm
